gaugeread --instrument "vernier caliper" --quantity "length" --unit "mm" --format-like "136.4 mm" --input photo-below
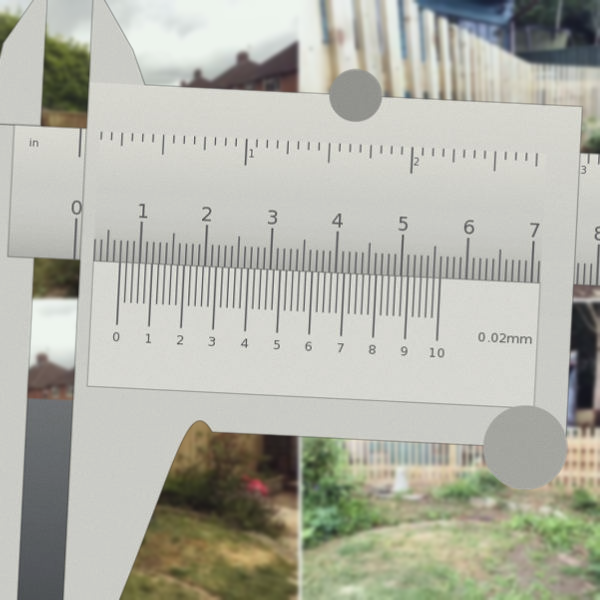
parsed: 7.0 mm
